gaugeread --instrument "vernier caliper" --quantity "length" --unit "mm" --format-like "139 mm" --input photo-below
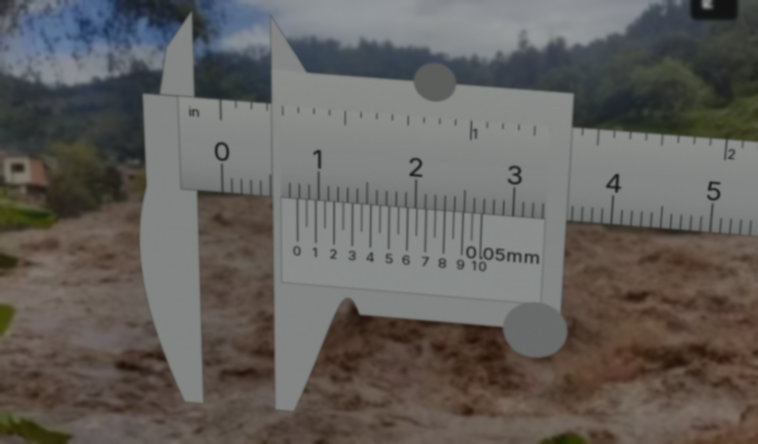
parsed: 7.8 mm
